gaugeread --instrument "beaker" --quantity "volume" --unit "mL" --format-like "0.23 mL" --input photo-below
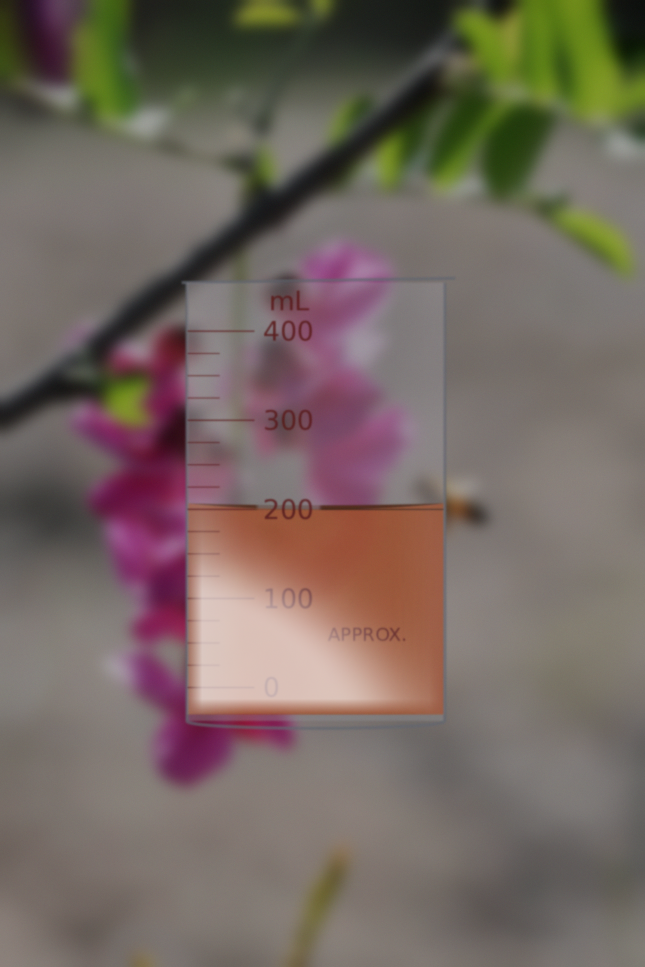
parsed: 200 mL
